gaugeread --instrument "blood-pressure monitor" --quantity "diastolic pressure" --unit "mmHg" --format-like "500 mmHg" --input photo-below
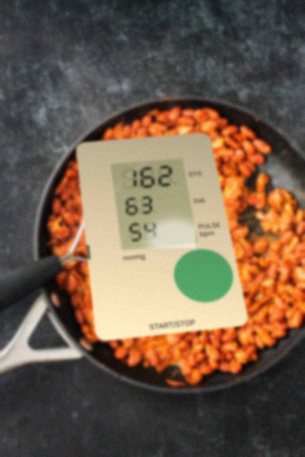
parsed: 63 mmHg
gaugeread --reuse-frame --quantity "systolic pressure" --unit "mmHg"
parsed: 162 mmHg
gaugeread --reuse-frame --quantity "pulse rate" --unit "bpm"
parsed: 54 bpm
